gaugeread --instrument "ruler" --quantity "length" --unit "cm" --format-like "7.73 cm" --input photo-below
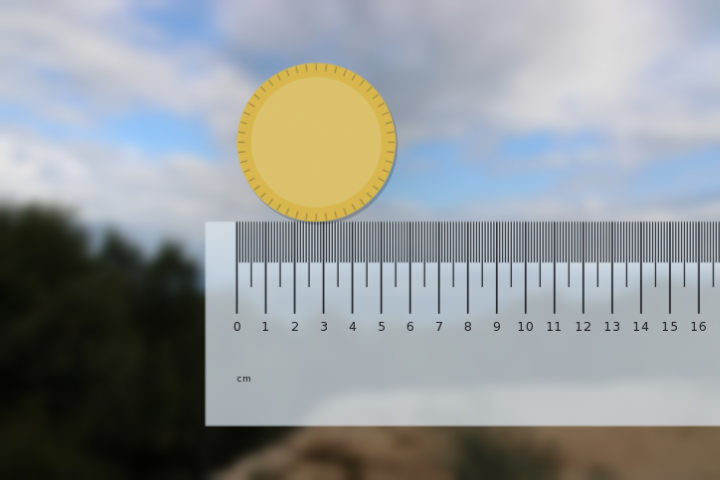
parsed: 5.5 cm
